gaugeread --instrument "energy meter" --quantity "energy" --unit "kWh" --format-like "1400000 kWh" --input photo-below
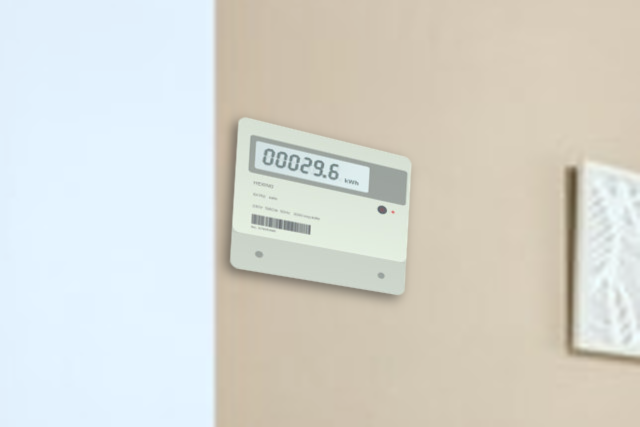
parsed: 29.6 kWh
